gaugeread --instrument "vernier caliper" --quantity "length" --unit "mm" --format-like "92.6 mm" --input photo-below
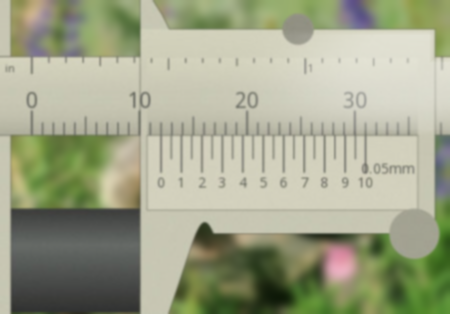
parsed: 12.0 mm
